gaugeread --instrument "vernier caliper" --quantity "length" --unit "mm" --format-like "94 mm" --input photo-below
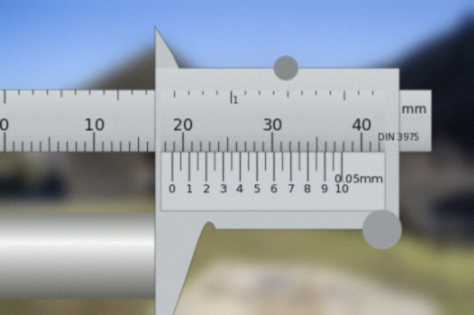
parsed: 18.8 mm
